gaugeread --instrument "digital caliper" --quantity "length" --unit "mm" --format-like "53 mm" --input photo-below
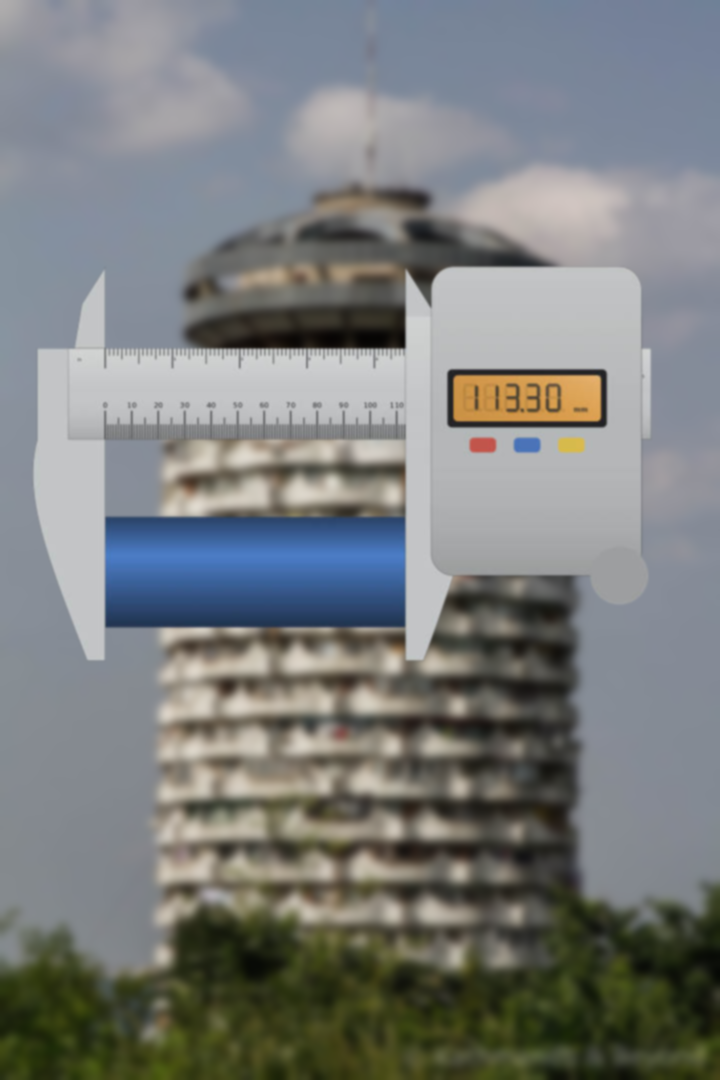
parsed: 113.30 mm
